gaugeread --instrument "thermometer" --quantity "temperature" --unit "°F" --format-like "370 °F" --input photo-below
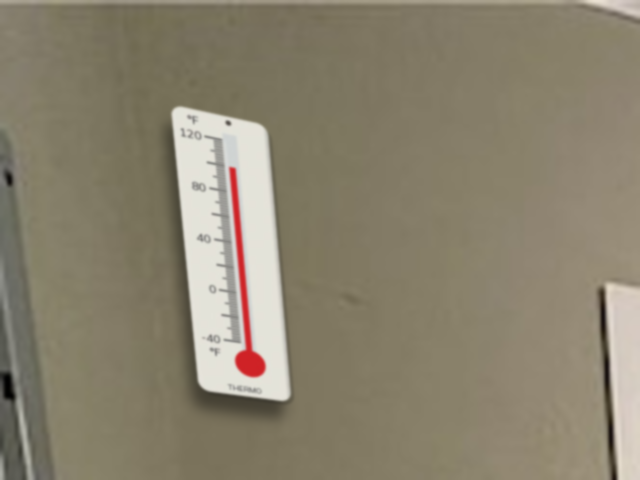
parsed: 100 °F
